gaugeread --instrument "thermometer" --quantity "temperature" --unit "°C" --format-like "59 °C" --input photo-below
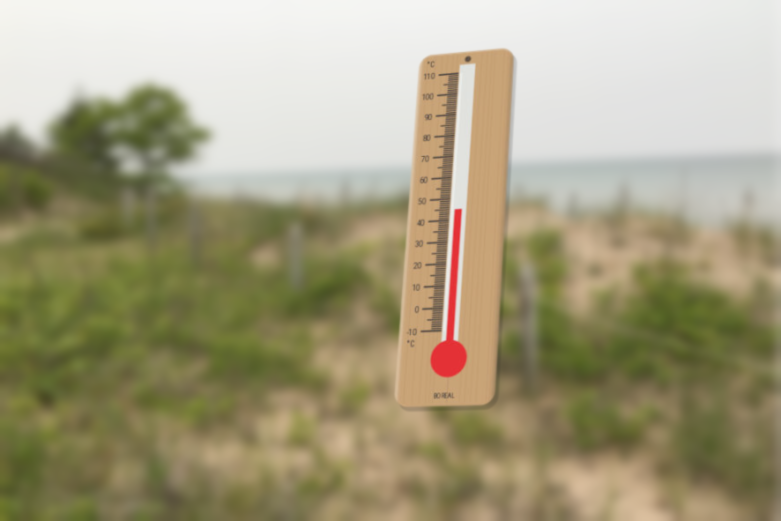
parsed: 45 °C
